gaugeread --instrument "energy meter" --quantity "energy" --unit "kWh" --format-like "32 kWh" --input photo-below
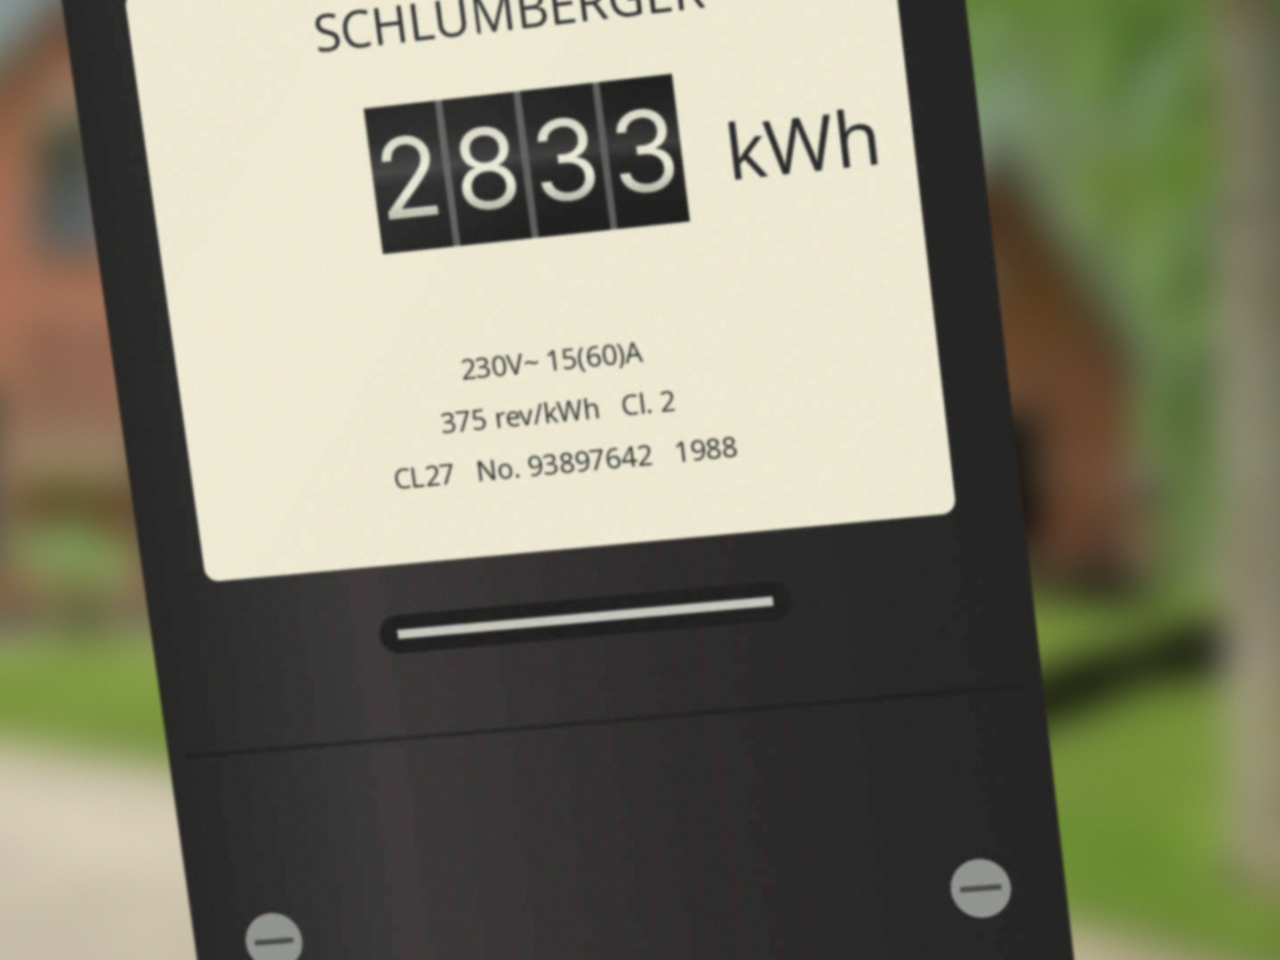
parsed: 2833 kWh
